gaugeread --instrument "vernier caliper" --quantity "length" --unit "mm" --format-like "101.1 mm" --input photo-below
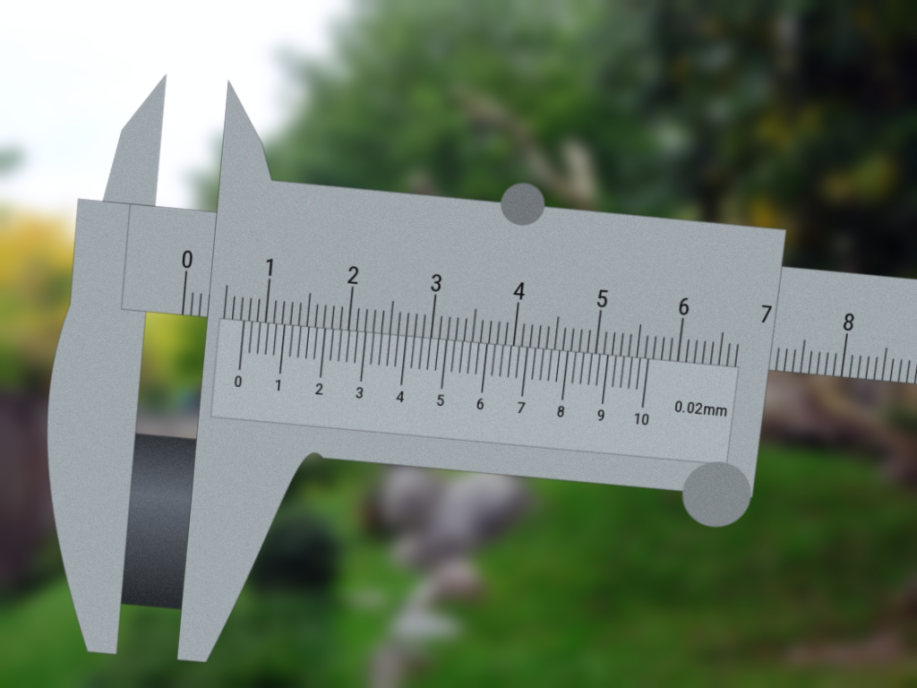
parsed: 7.4 mm
